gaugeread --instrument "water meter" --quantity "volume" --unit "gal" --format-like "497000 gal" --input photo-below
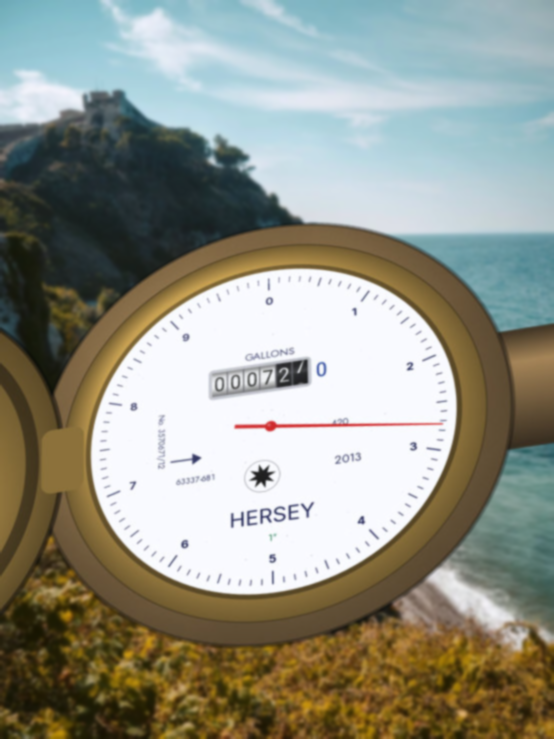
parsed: 7272.7 gal
